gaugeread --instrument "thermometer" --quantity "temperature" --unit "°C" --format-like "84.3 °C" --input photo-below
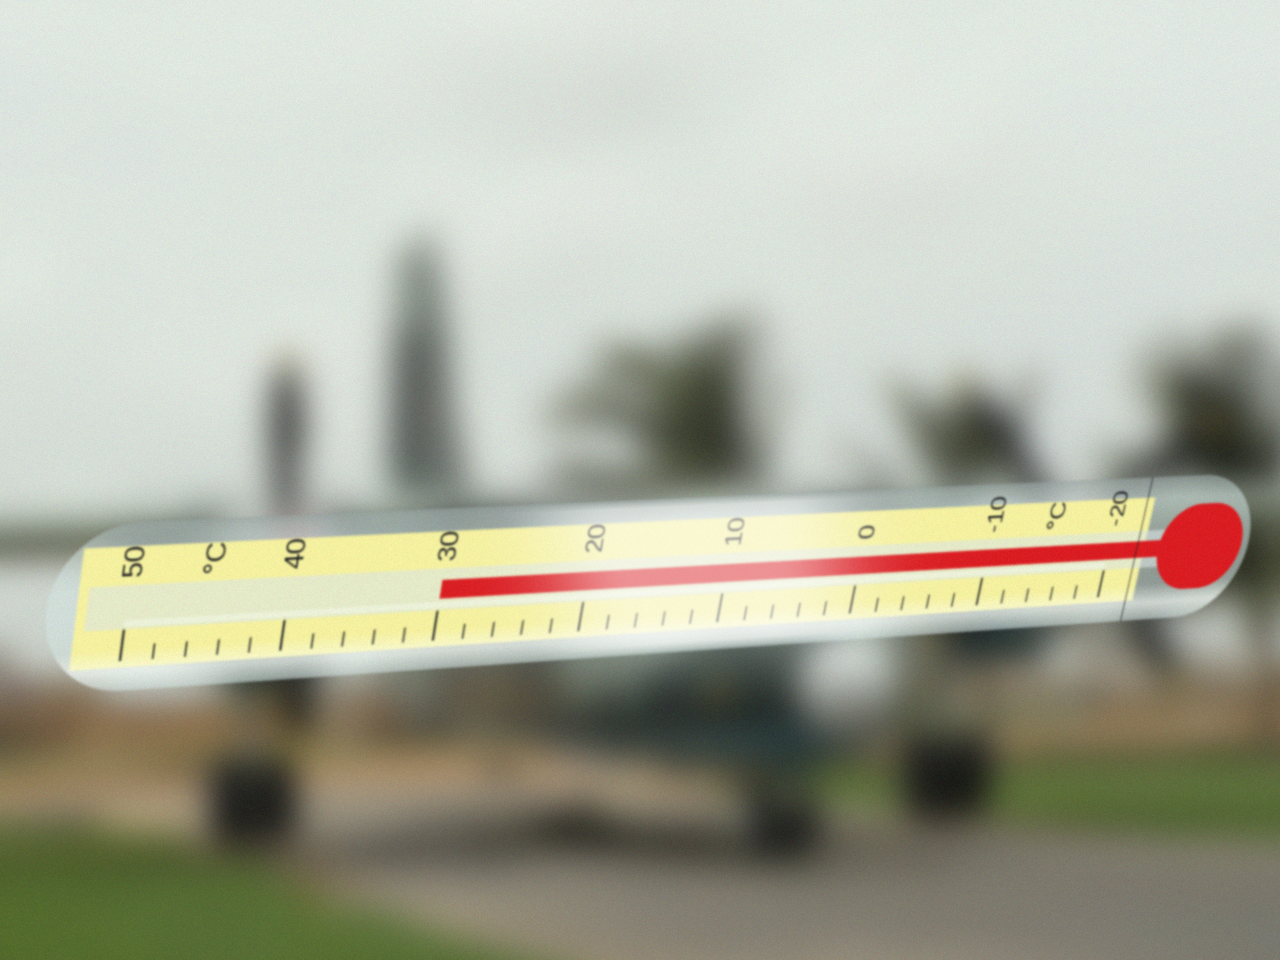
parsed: 30 °C
